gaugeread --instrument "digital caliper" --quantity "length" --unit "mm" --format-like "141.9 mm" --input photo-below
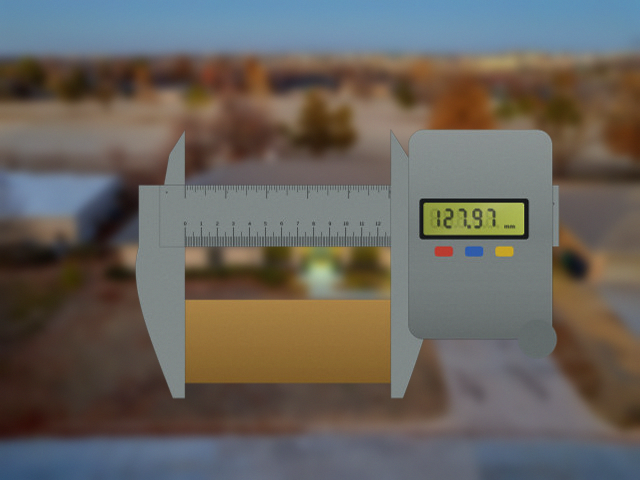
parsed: 127.97 mm
